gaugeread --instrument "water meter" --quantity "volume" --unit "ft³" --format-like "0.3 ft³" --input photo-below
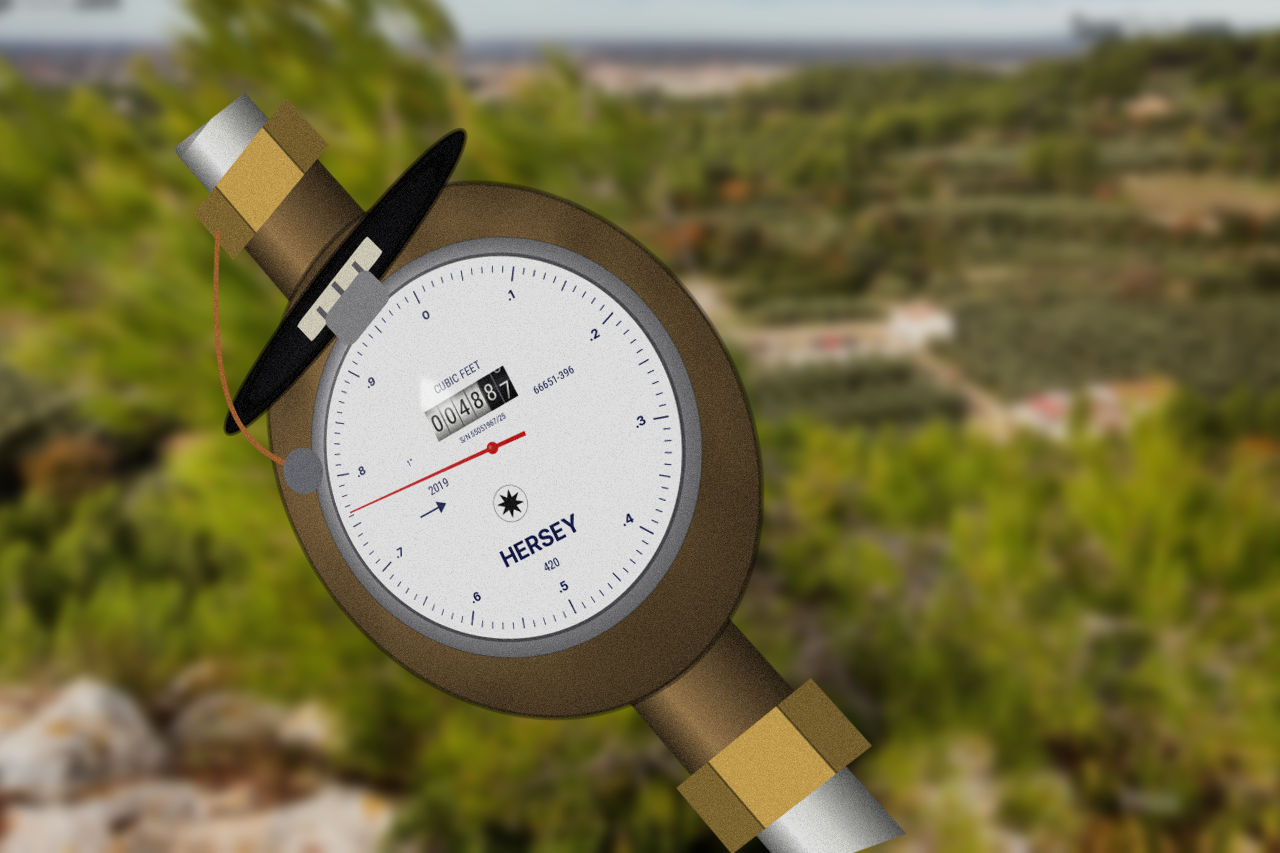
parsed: 4886.76 ft³
